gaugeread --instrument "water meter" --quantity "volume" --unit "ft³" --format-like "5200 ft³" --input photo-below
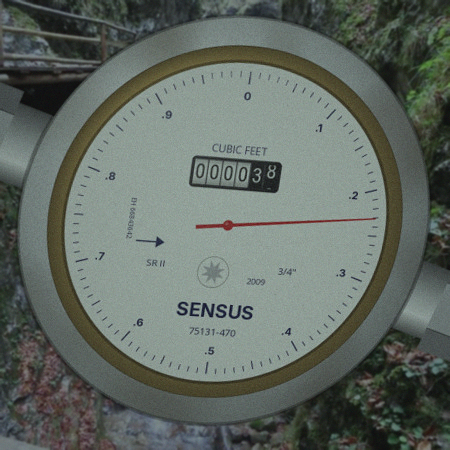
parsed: 38.23 ft³
